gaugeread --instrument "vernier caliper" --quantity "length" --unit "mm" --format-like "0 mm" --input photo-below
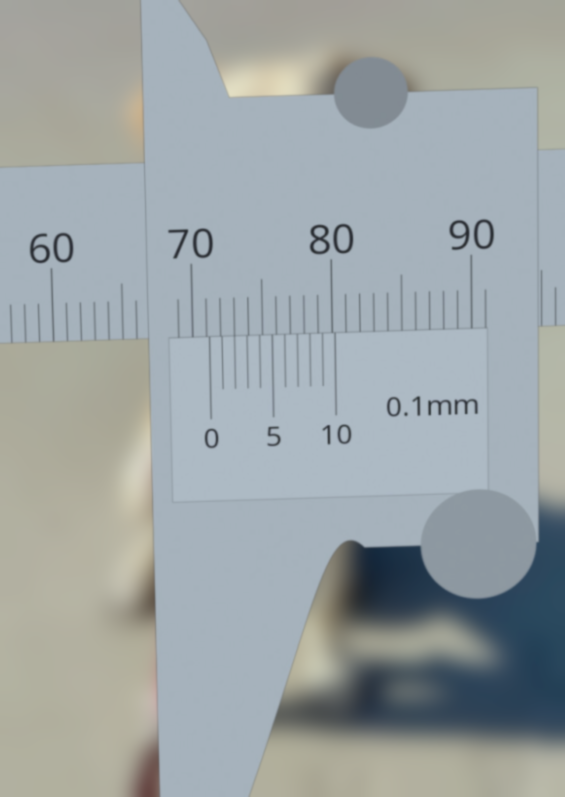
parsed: 71.2 mm
